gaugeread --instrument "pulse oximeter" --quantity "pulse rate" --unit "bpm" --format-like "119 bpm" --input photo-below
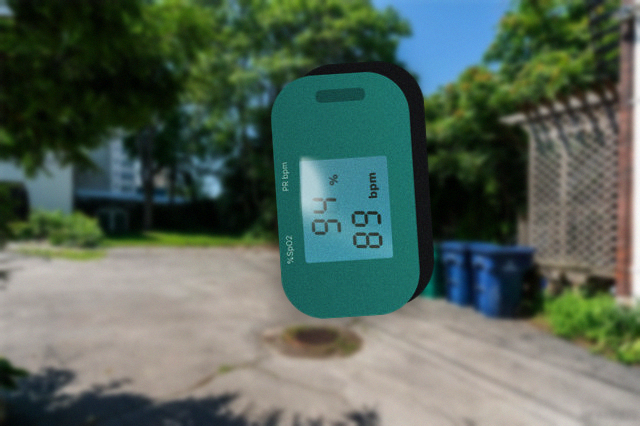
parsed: 89 bpm
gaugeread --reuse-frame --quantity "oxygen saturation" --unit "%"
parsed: 94 %
